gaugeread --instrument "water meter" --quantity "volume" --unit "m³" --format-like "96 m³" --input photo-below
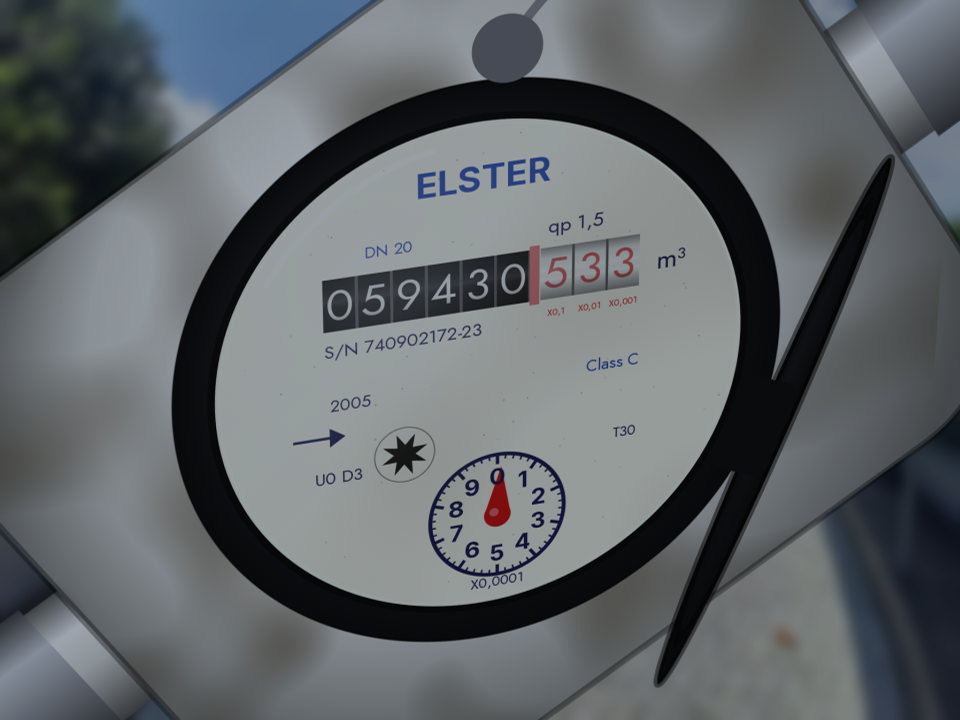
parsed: 59430.5330 m³
